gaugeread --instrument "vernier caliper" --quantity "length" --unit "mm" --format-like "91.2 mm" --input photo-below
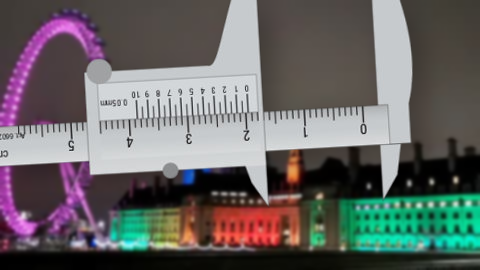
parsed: 19.6 mm
